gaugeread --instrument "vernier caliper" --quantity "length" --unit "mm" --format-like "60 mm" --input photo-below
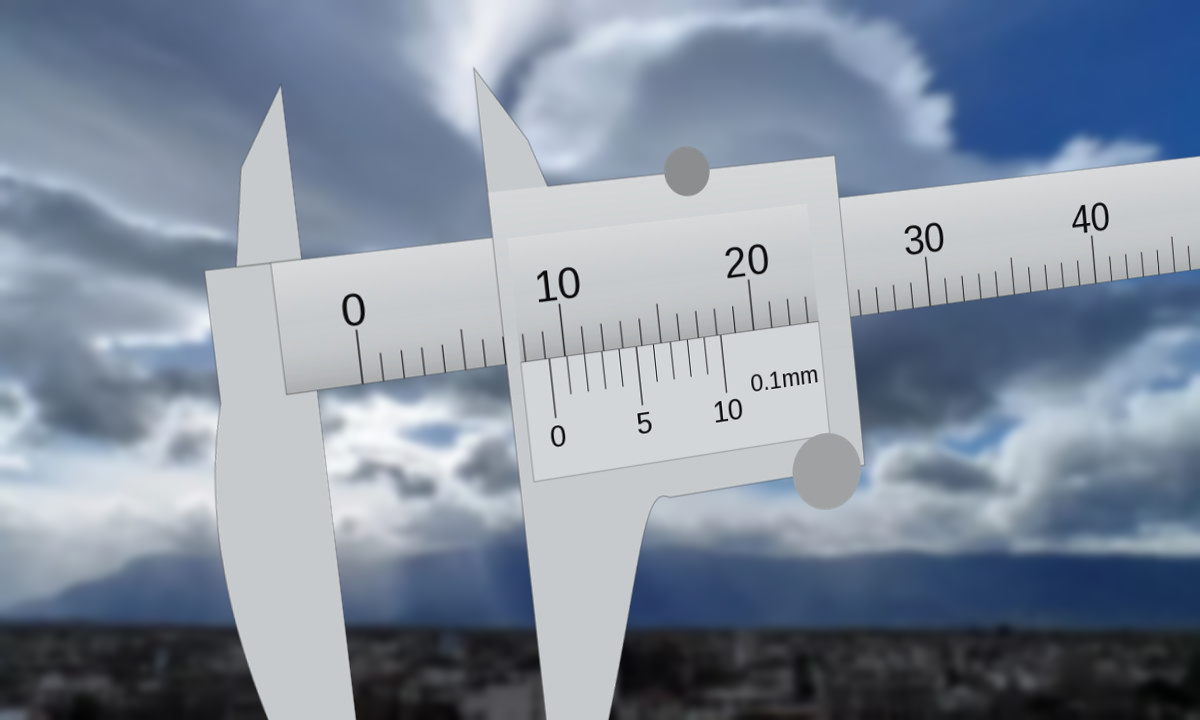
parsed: 9.2 mm
